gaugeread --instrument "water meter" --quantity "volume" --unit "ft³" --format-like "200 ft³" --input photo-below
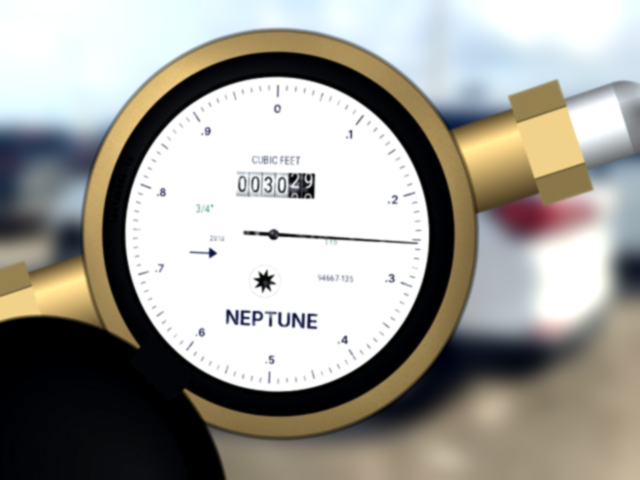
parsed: 3029.25 ft³
